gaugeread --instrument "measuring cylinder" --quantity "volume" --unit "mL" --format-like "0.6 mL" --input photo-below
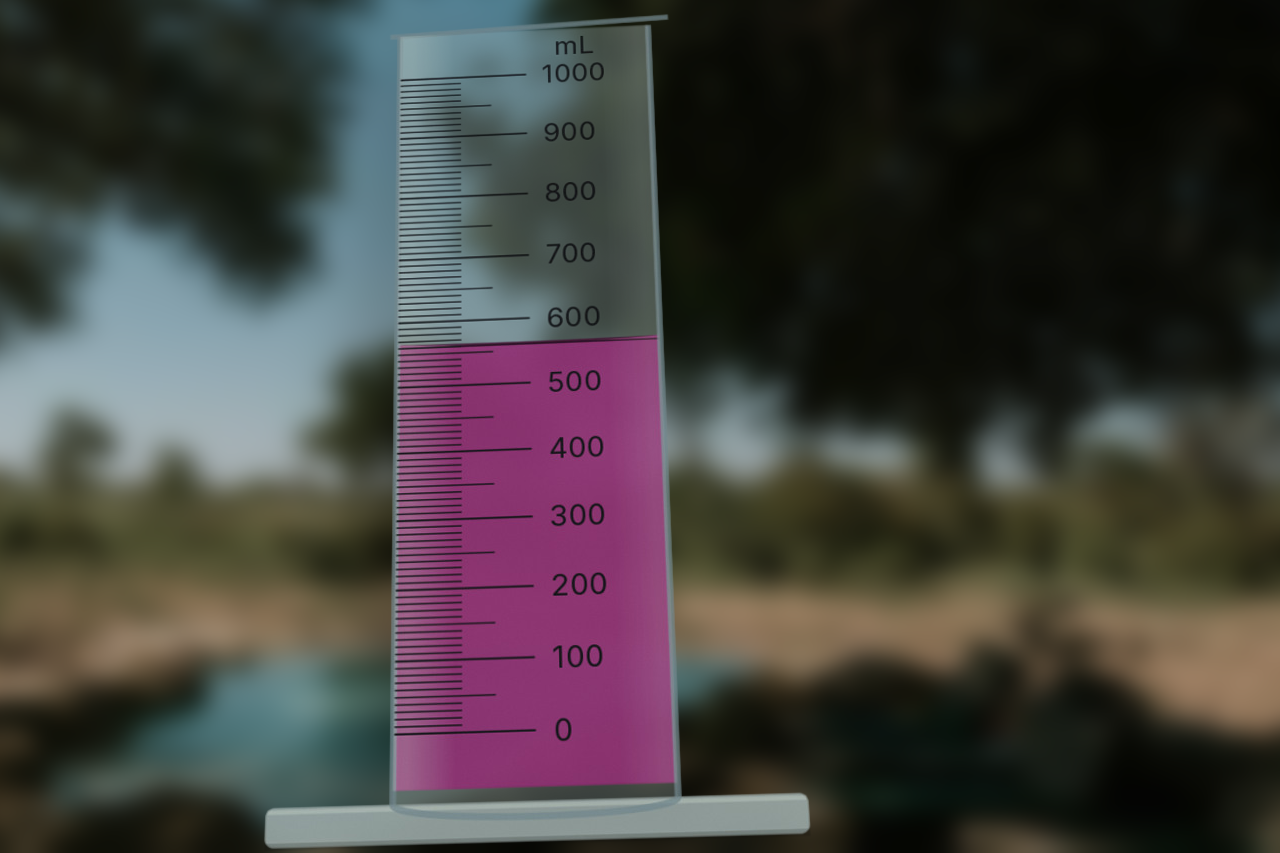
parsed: 560 mL
